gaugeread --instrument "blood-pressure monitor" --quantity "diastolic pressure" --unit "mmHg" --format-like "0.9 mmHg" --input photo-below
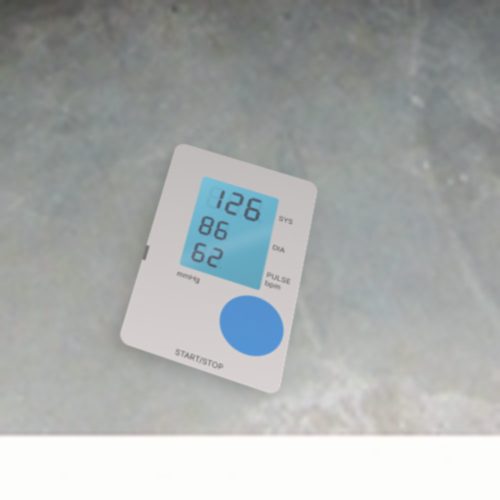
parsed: 86 mmHg
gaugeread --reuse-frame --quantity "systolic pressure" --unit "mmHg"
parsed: 126 mmHg
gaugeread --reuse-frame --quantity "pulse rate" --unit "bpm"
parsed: 62 bpm
